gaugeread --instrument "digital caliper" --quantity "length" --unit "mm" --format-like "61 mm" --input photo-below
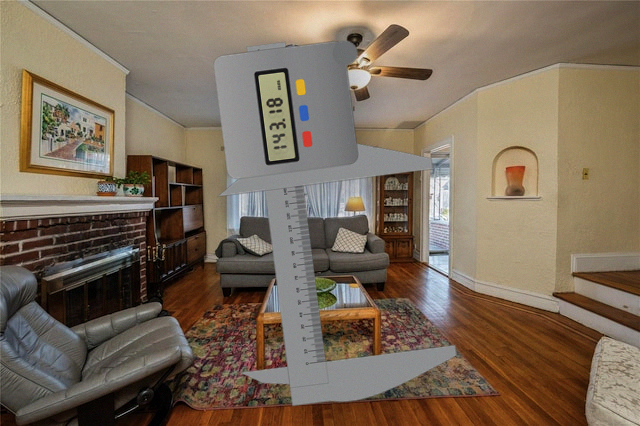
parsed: 143.18 mm
